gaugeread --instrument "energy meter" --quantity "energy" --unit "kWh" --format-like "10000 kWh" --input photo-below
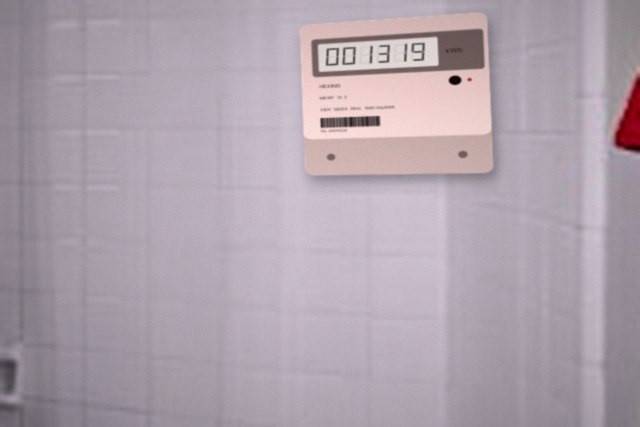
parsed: 1319 kWh
